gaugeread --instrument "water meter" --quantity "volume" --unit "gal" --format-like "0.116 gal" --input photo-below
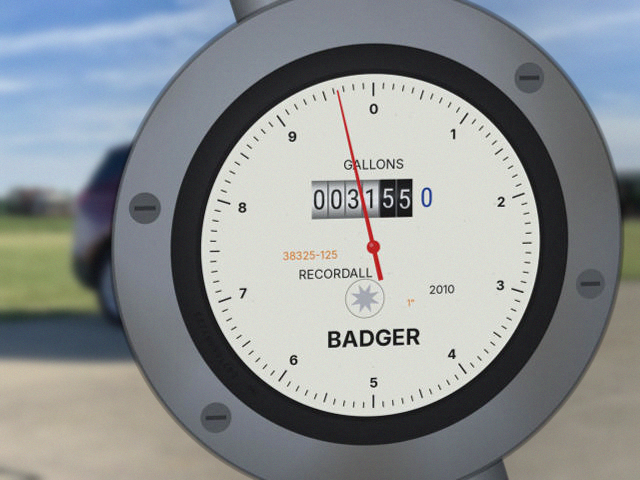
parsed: 31549.6 gal
